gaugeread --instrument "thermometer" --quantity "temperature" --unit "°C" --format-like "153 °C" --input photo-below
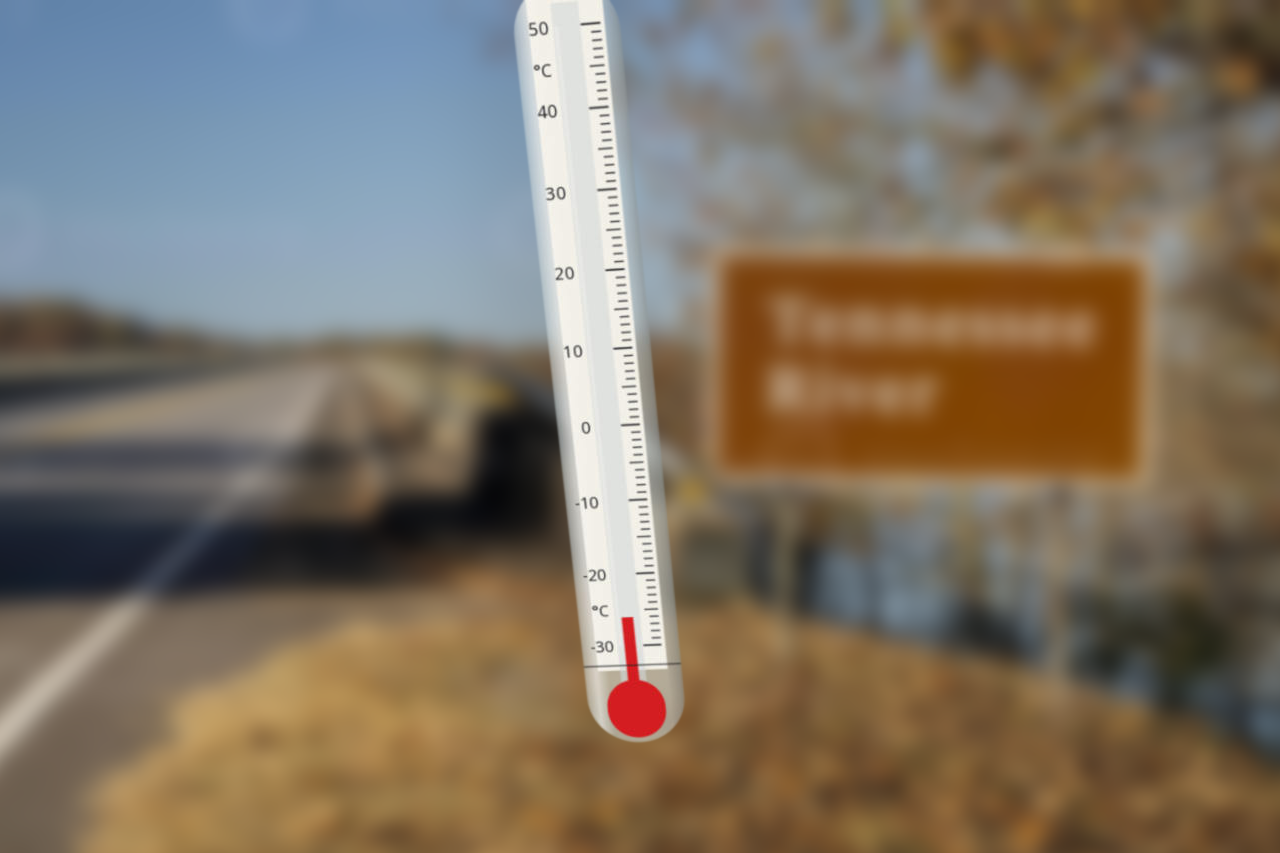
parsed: -26 °C
